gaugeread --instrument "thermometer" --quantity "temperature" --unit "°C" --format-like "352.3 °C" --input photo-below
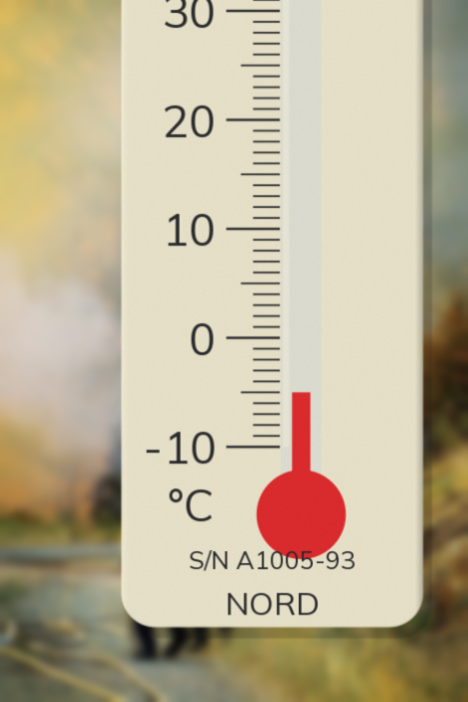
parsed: -5 °C
